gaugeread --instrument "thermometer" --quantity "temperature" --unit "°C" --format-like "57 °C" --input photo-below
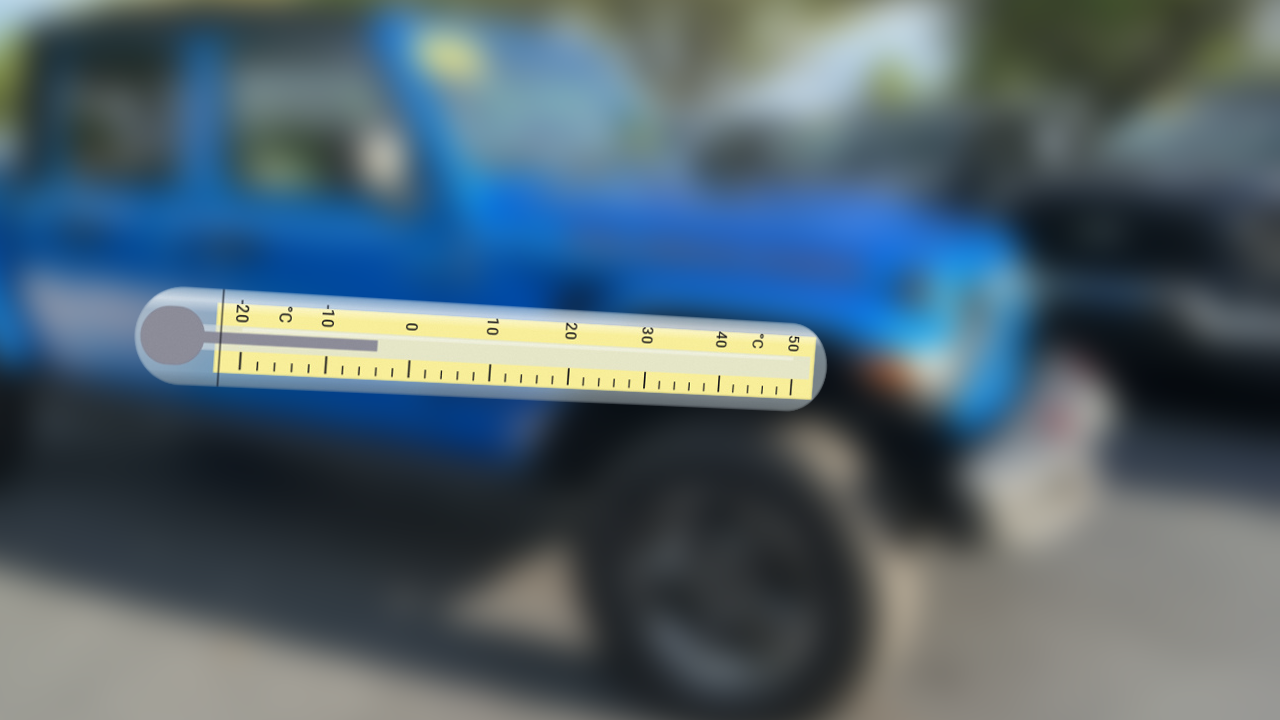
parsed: -4 °C
